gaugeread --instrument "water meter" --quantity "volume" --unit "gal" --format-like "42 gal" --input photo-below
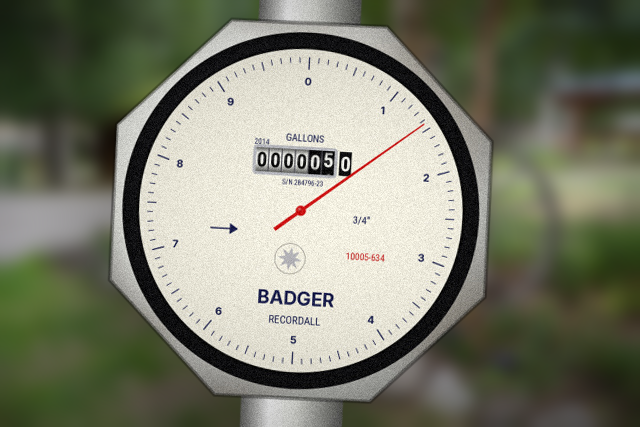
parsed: 51.4 gal
